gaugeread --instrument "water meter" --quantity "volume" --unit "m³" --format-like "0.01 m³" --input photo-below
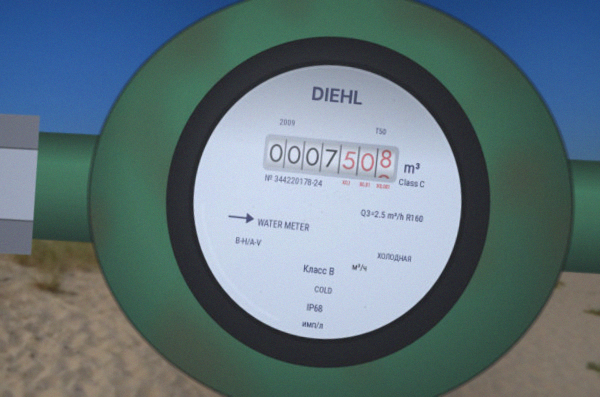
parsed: 7.508 m³
